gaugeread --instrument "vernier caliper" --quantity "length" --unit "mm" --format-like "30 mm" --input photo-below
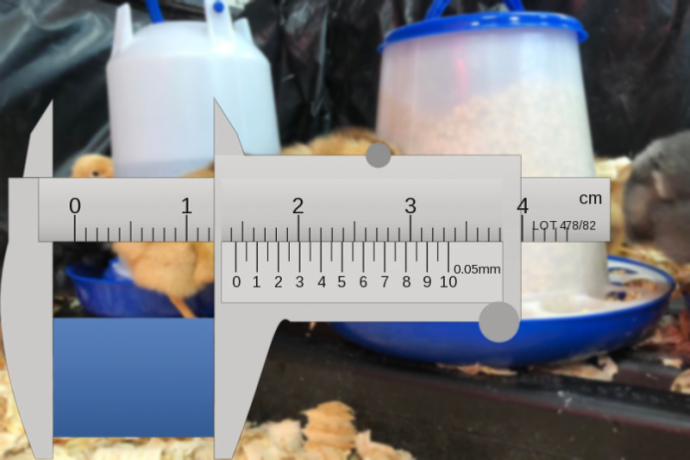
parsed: 14.4 mm
